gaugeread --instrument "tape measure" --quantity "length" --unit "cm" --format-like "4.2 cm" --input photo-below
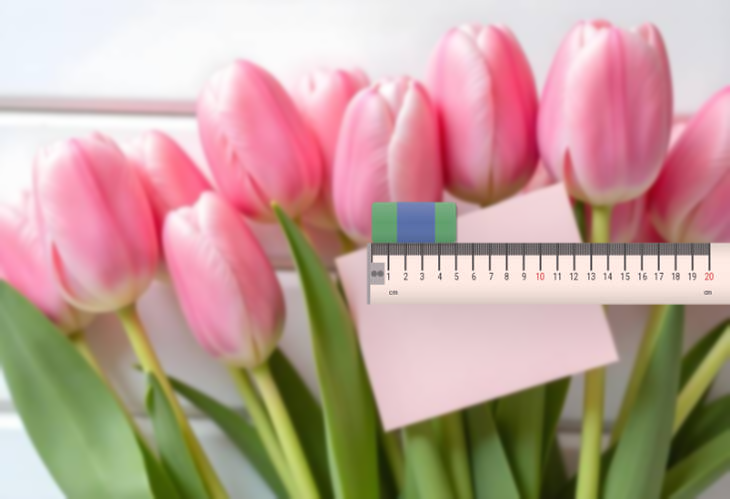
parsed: 5 cm
